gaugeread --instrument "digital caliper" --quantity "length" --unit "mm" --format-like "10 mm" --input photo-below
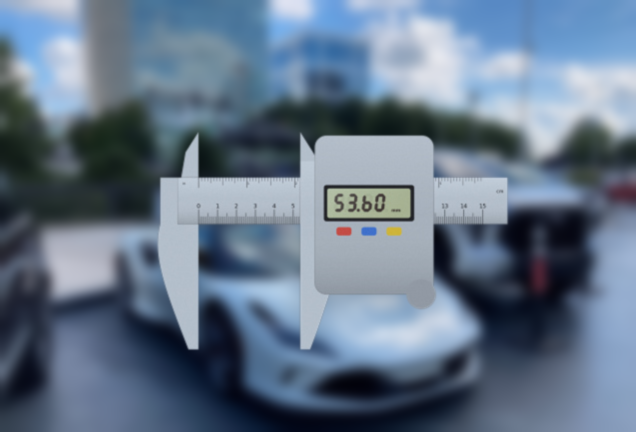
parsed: 53.60 mm
